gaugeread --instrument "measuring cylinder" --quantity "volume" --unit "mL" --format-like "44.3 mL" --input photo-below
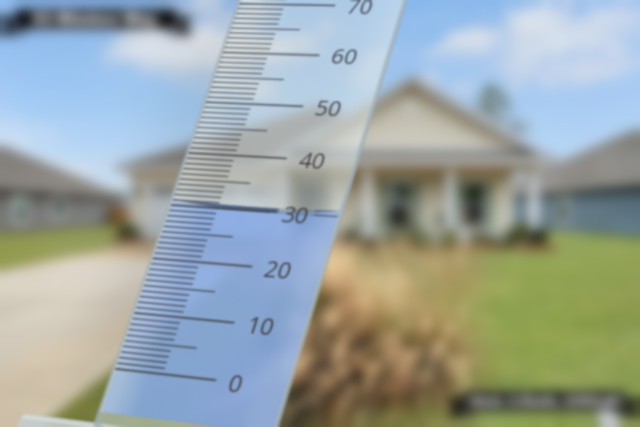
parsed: 30 mL
